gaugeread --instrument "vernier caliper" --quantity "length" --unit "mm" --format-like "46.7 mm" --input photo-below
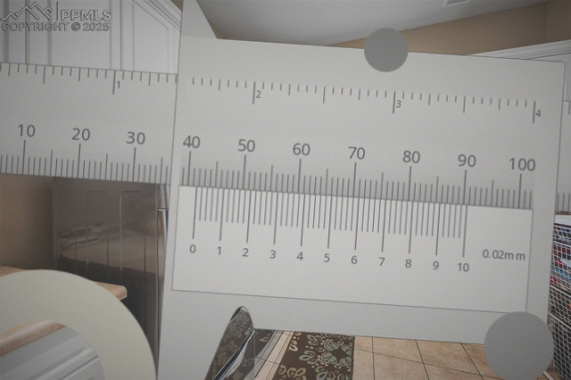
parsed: 41.6 mm
